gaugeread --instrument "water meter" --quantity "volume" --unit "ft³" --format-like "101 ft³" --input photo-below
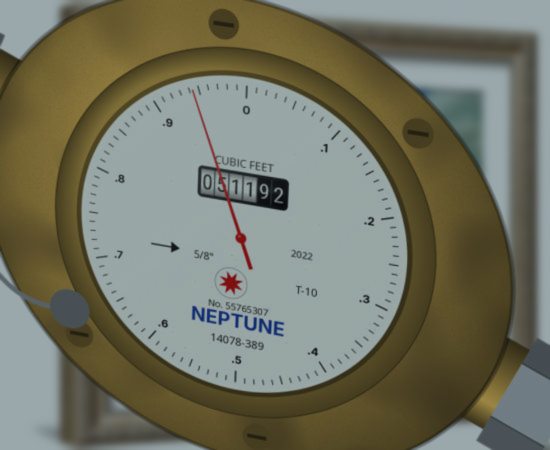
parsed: 51191.94 ft³
